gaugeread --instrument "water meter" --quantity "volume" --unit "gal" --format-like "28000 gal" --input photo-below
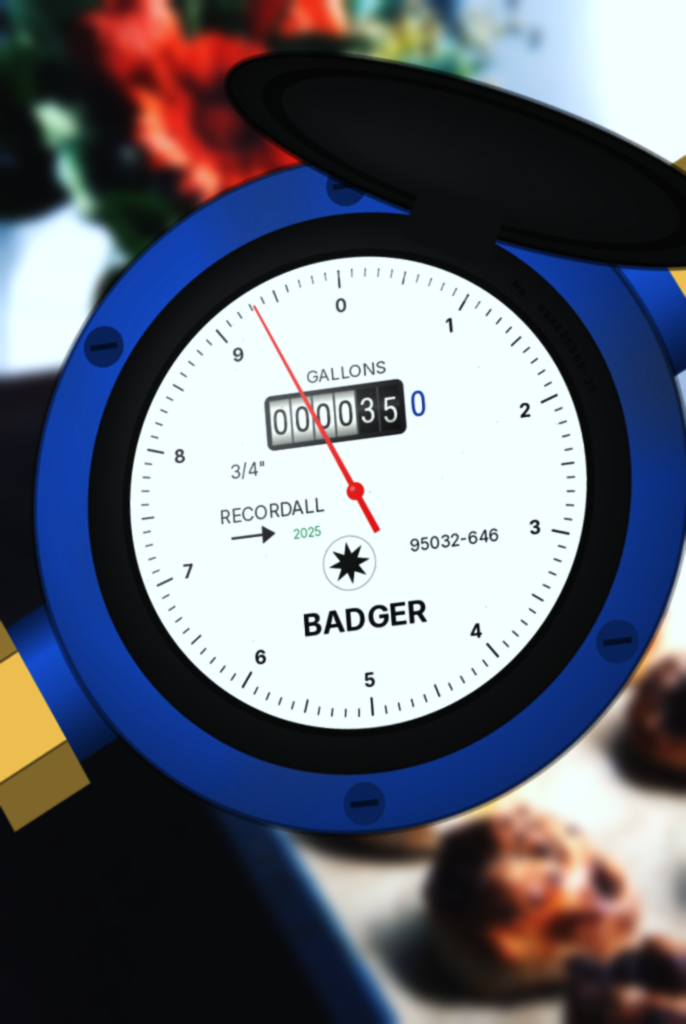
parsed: 349.3 gal
